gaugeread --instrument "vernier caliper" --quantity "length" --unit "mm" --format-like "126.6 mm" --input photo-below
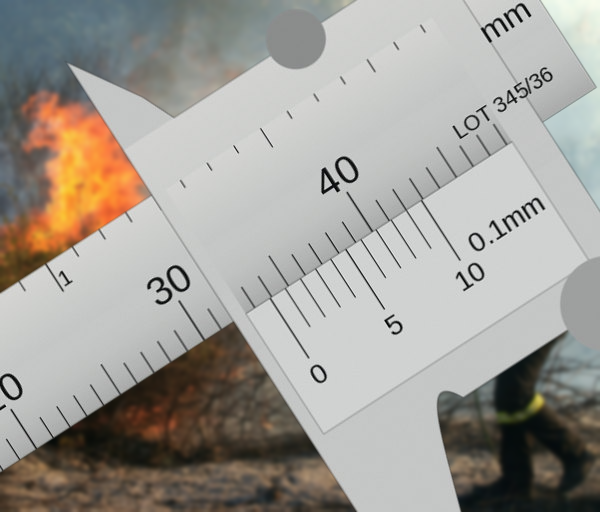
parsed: 33.9 mm
